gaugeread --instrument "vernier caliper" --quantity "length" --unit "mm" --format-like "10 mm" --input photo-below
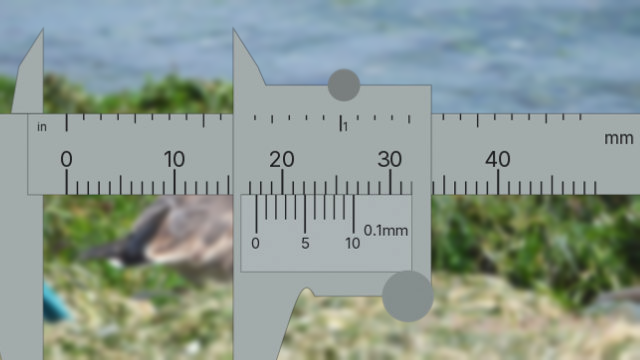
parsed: 17.6 mm
